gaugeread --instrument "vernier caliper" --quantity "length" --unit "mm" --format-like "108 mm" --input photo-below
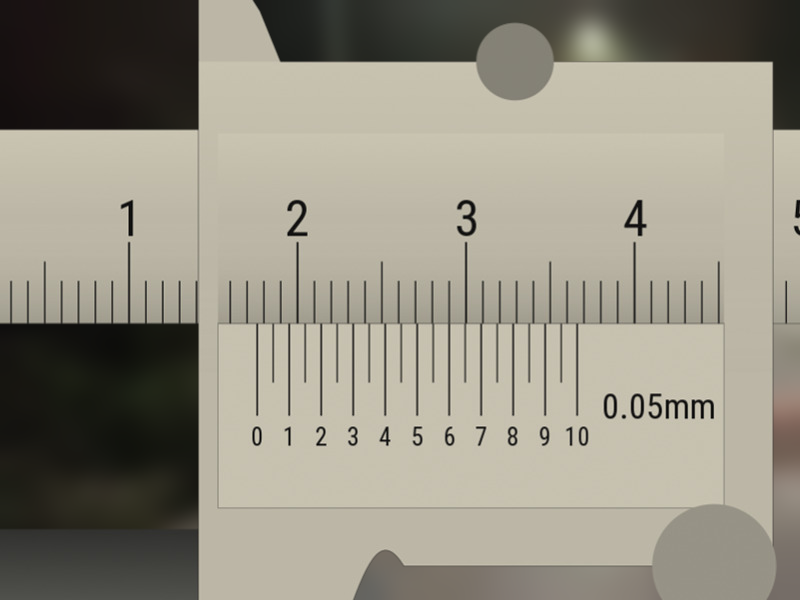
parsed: 17.6 mm
